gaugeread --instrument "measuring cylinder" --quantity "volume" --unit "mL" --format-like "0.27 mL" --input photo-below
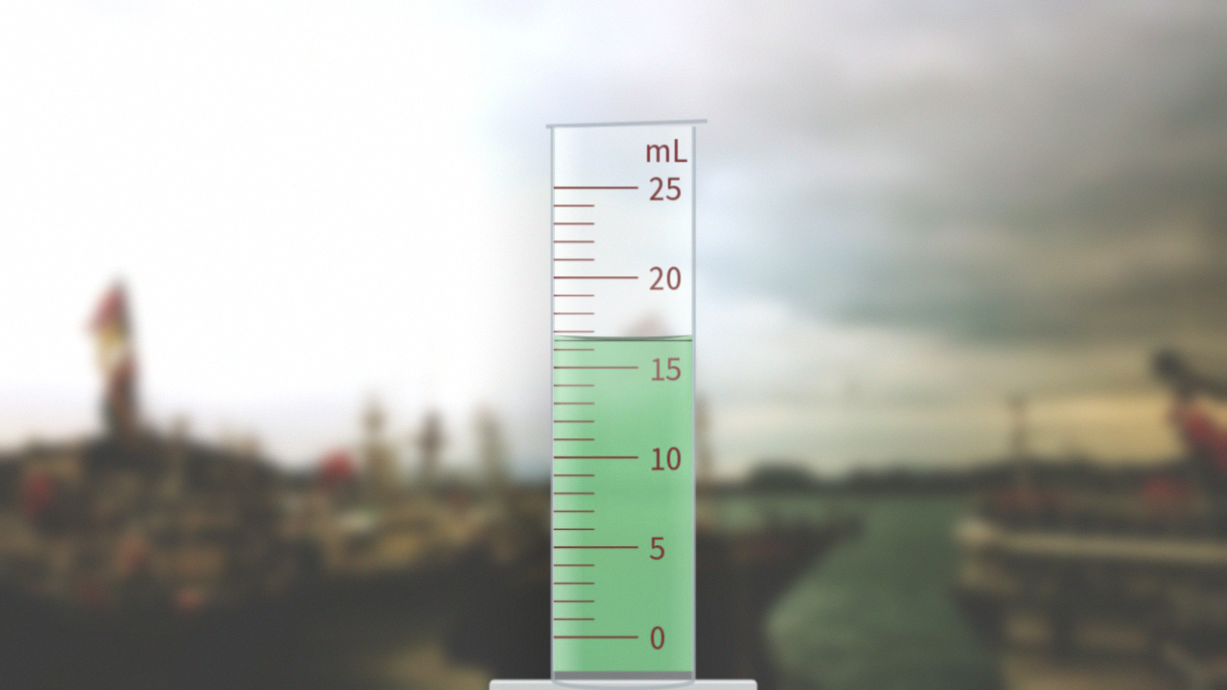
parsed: 16.5 mL
